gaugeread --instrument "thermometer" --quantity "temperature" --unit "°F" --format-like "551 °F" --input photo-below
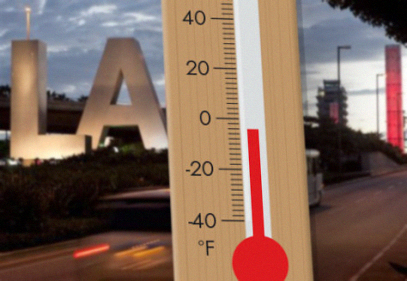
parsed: -4 °F
